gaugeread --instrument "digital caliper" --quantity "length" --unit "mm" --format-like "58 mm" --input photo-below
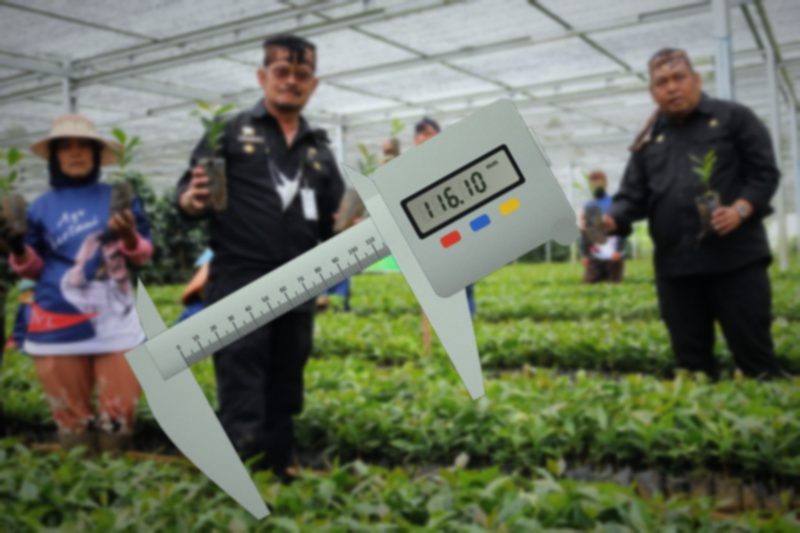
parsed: 116.10 mm
